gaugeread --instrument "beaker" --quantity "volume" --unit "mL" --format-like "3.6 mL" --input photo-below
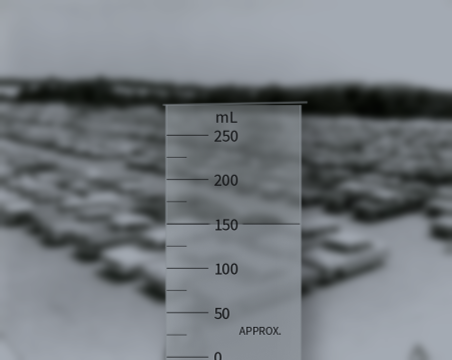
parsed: 150 mL
